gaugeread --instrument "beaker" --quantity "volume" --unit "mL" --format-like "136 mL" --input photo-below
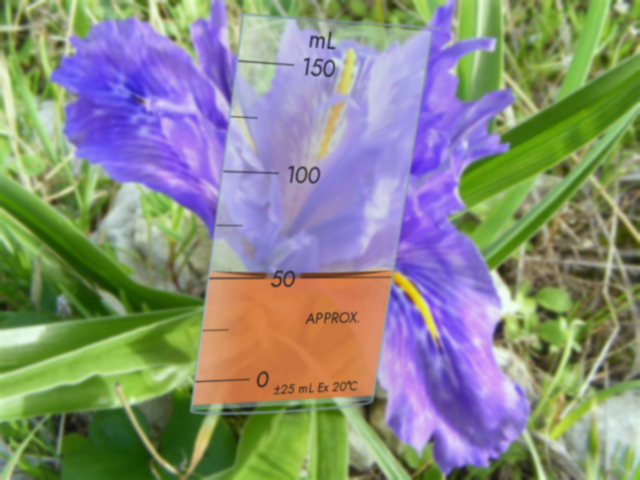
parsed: 50 mL
